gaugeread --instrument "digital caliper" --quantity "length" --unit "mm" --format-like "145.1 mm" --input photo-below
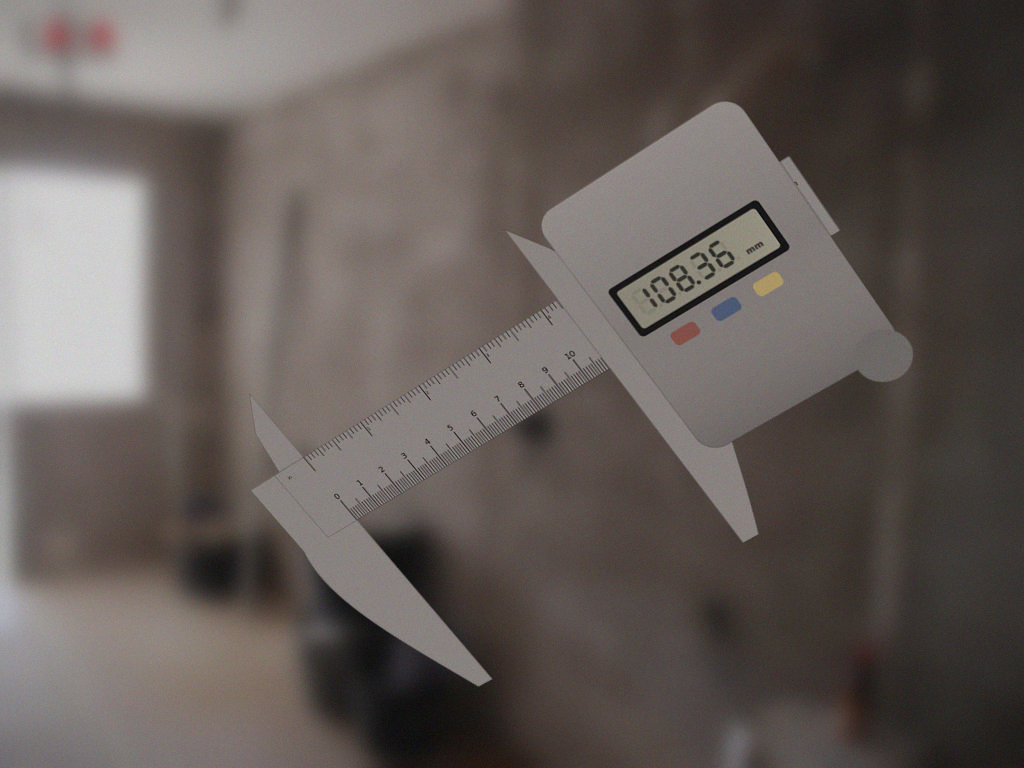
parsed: 108.36 mm
